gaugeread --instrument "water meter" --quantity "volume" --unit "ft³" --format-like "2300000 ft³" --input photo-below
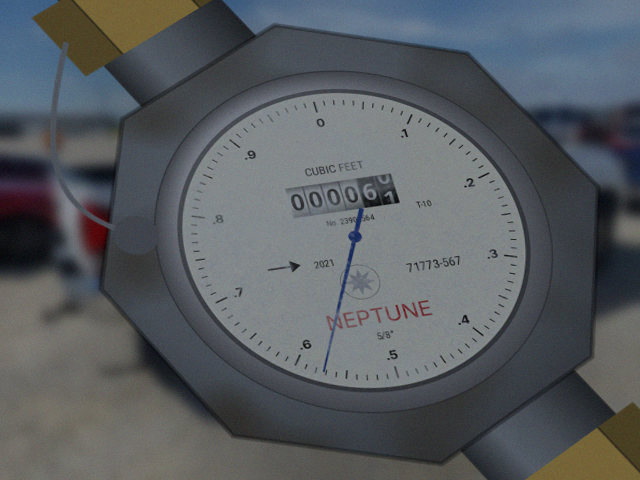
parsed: 60.57 ft³
